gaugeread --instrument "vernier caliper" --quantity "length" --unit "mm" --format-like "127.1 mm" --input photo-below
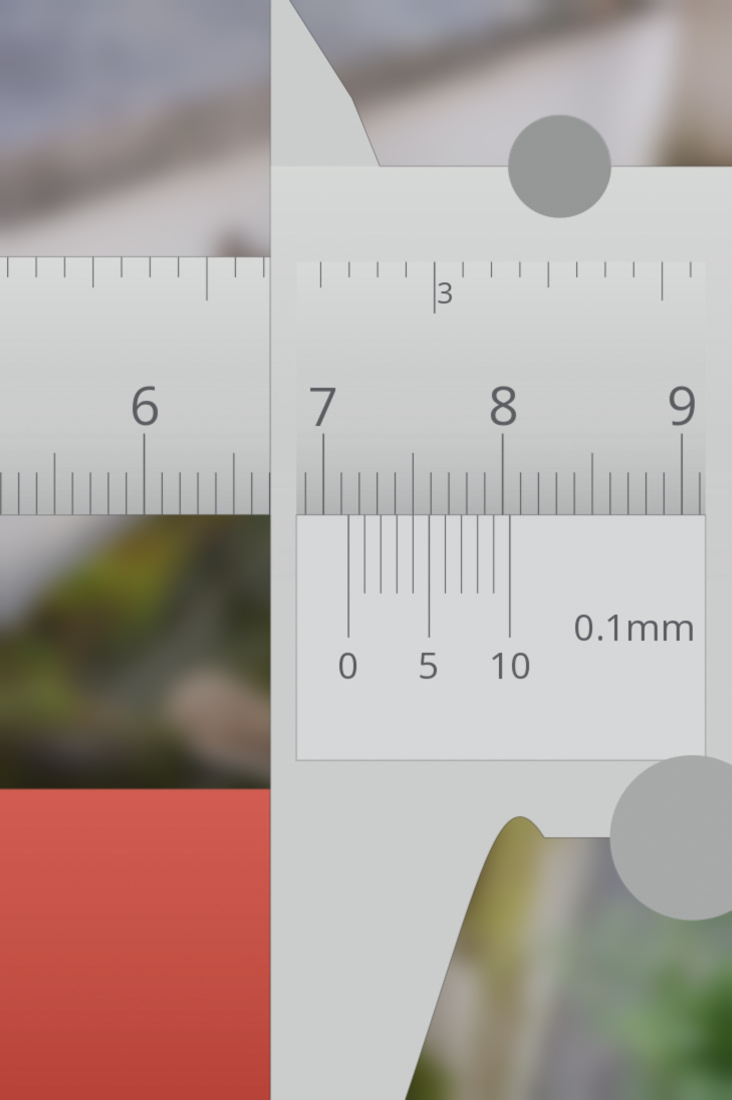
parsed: 71.4 mm
